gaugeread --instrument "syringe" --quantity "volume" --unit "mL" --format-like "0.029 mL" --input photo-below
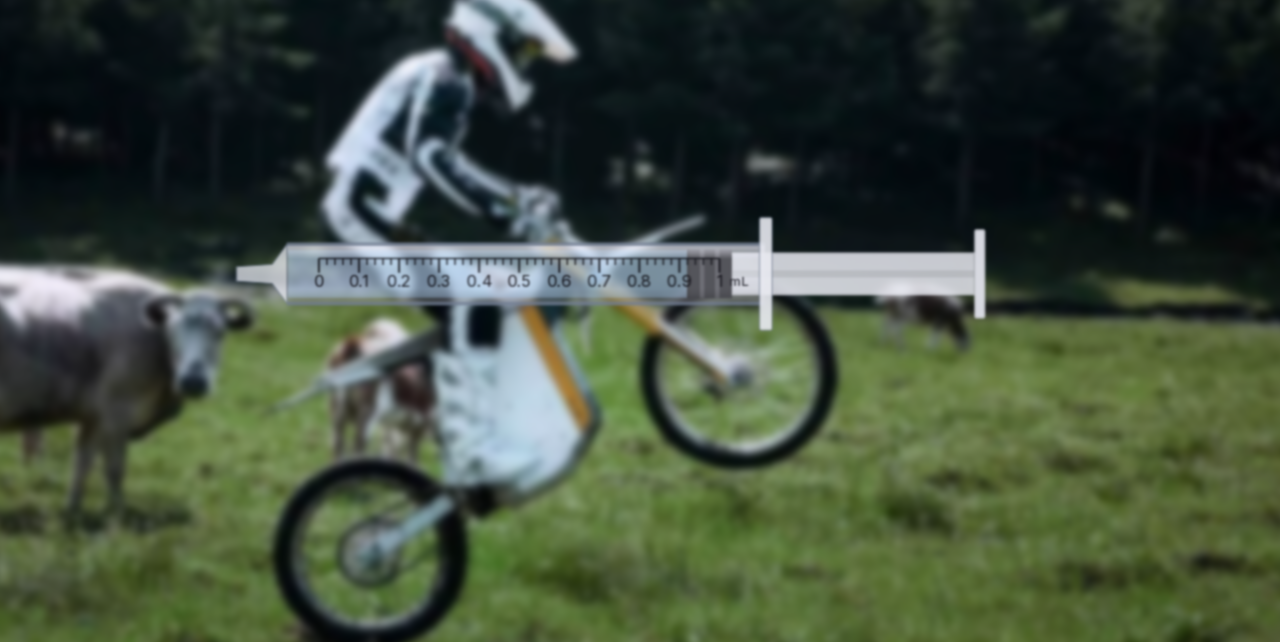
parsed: 0.92 mL
